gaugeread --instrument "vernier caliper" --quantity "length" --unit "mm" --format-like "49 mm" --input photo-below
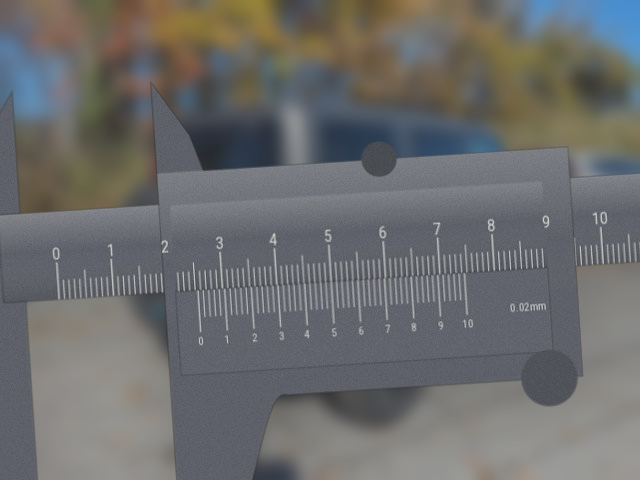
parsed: 25.5 mm
